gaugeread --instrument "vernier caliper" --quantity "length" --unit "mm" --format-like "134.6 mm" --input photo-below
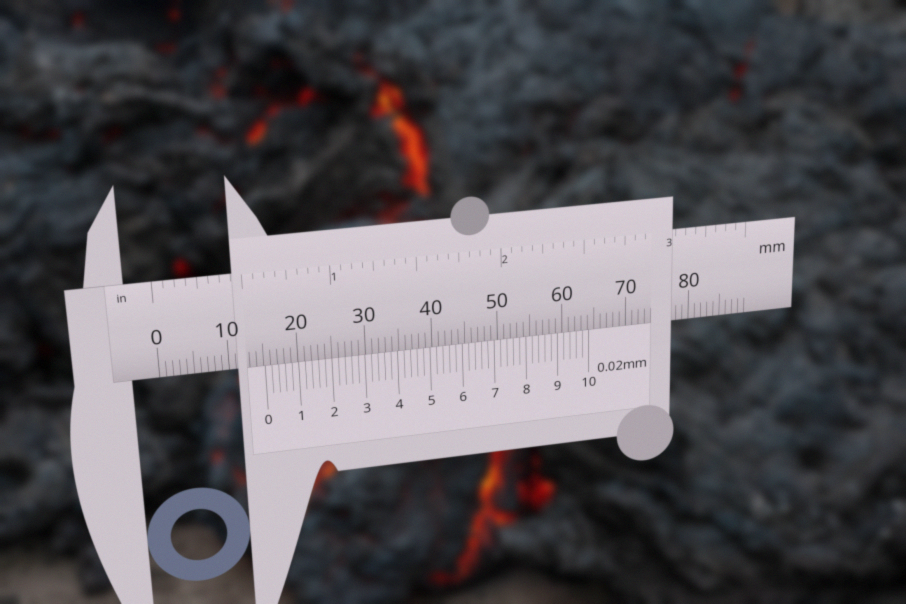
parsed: 15.2 mm
